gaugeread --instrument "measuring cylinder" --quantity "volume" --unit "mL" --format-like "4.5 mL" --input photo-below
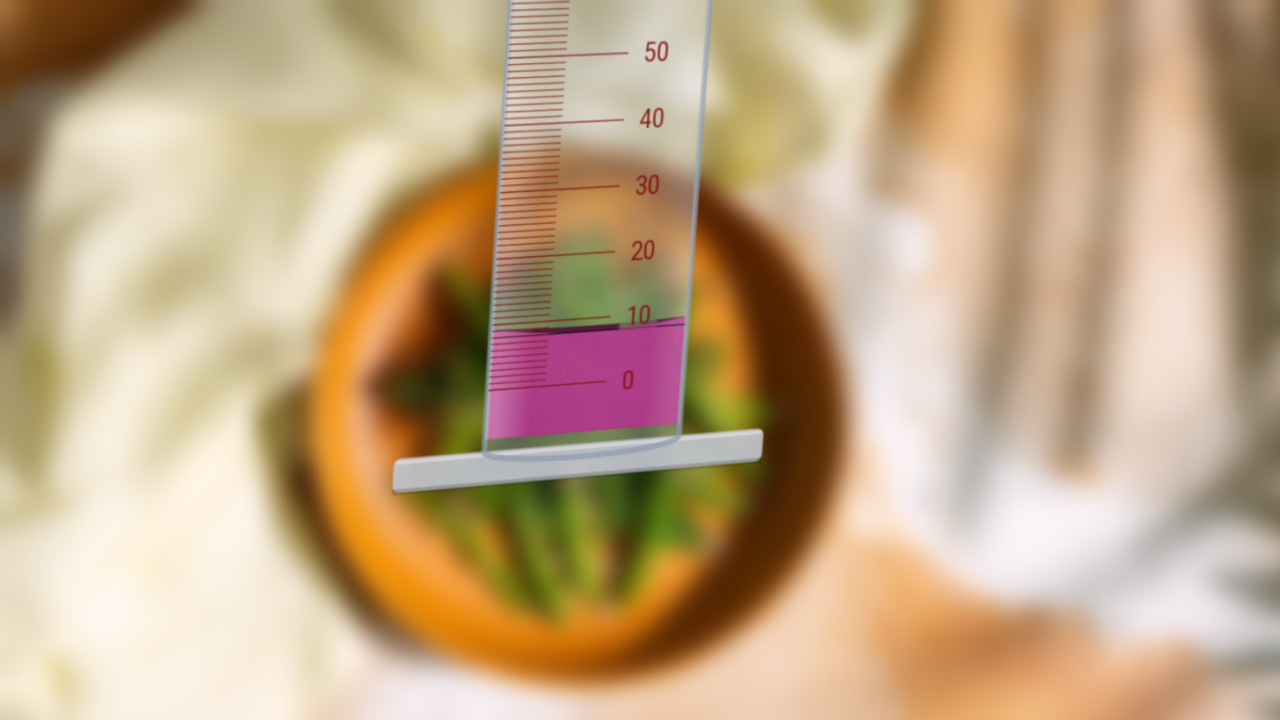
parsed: 8 mL
